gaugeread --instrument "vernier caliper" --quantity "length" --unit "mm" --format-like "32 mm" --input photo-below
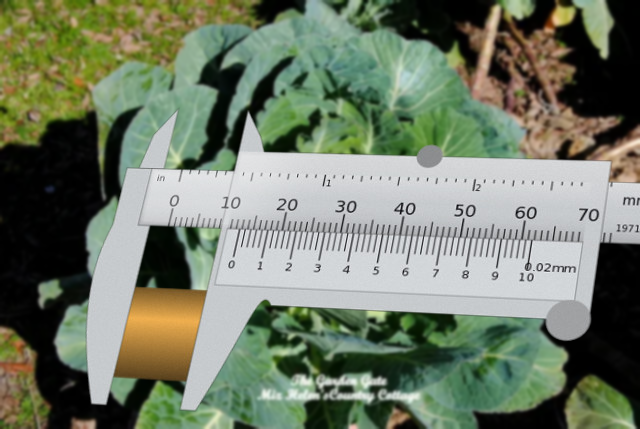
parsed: 12.6 mm
